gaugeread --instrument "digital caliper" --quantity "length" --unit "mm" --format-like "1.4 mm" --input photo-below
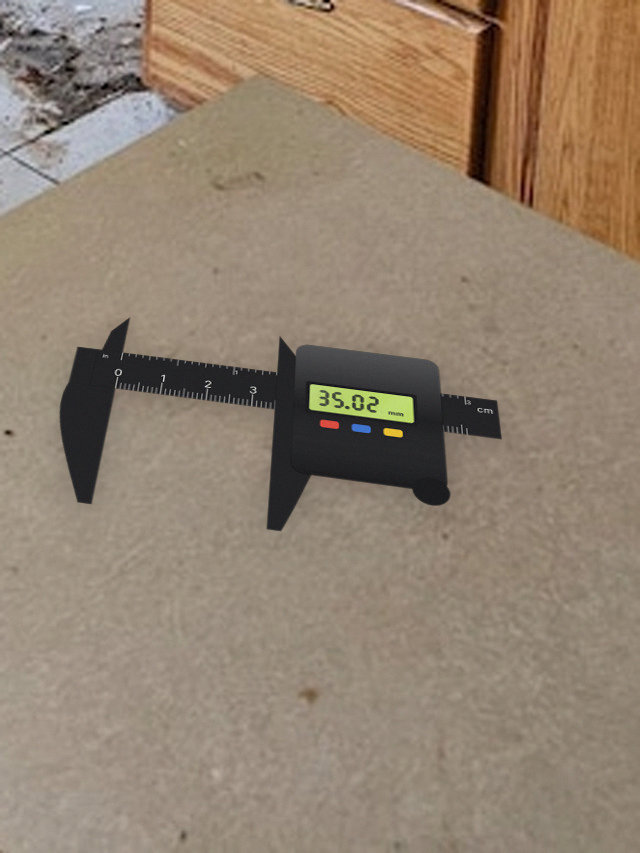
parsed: 35.02 mm
